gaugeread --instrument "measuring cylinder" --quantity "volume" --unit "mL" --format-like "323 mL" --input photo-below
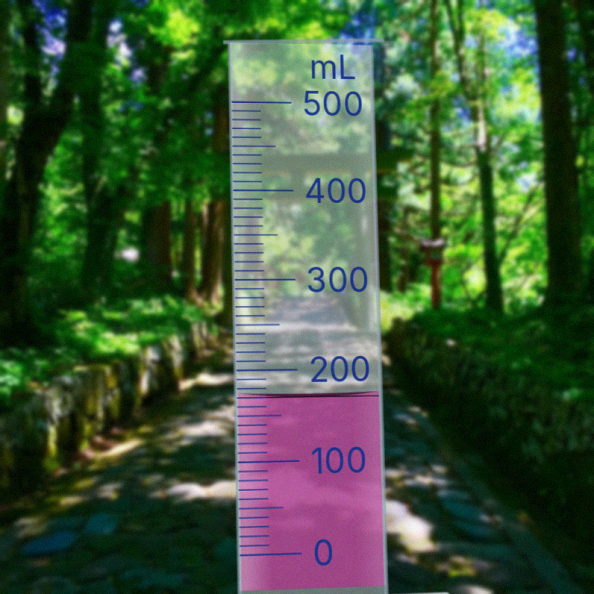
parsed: 170 mL
